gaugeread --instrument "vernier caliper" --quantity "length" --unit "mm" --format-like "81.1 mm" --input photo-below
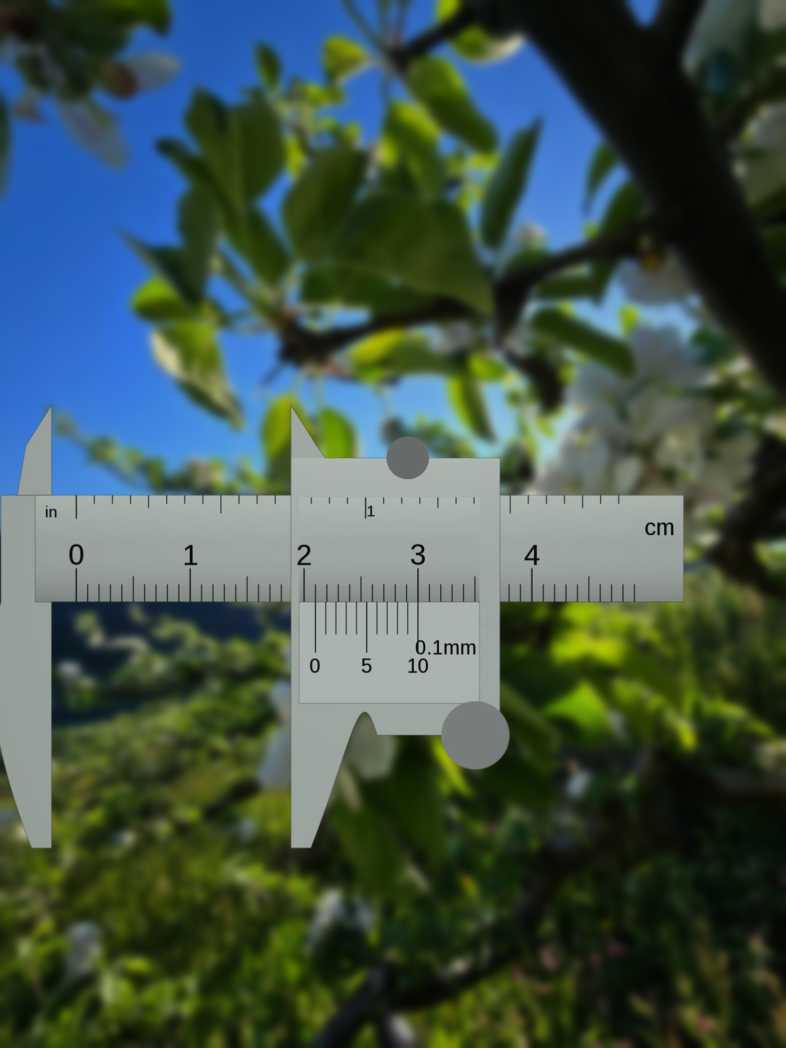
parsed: 21.0 mm
